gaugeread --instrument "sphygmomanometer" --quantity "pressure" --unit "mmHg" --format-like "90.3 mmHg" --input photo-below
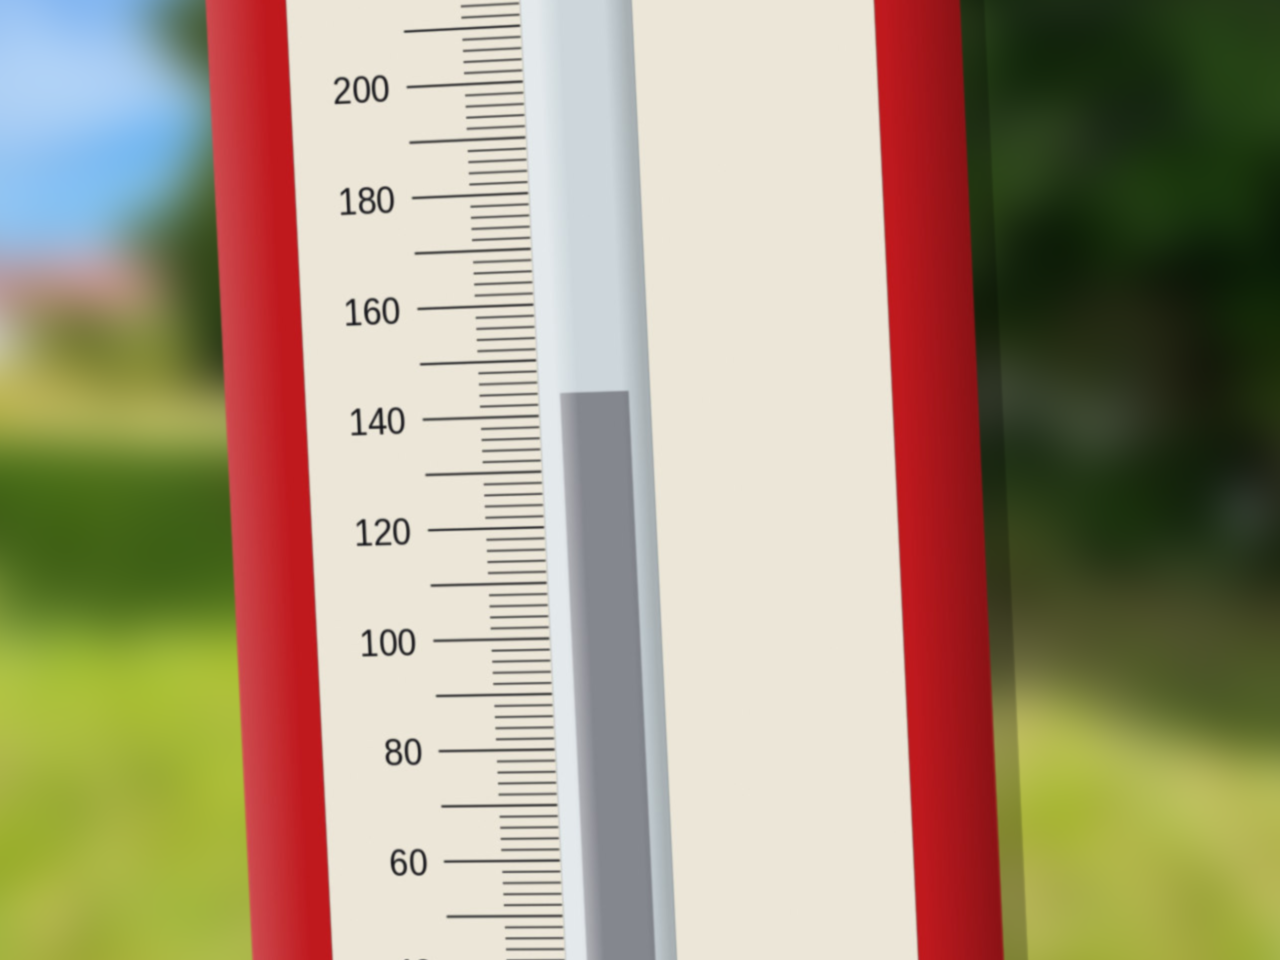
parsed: 144 mmHg
